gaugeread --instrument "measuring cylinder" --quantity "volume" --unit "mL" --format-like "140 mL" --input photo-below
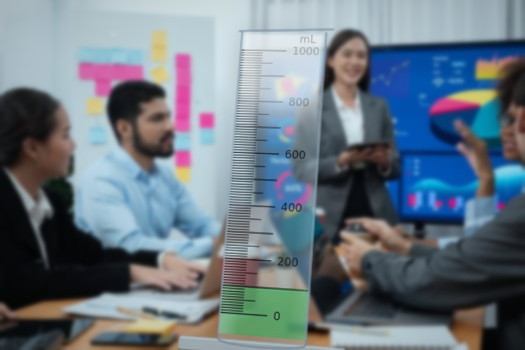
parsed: 100 mL
